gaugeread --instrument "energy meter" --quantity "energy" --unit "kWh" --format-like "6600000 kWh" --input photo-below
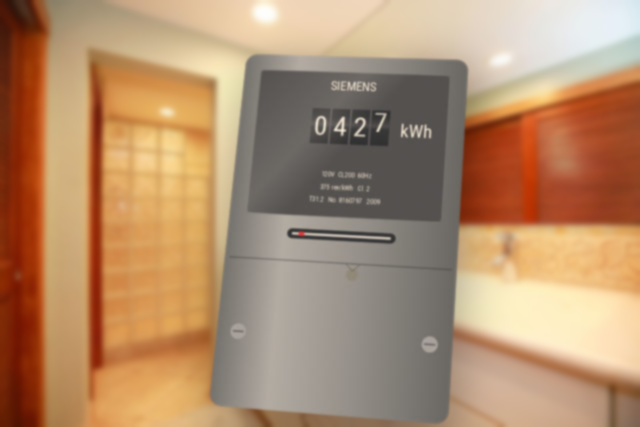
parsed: 427 kWh
